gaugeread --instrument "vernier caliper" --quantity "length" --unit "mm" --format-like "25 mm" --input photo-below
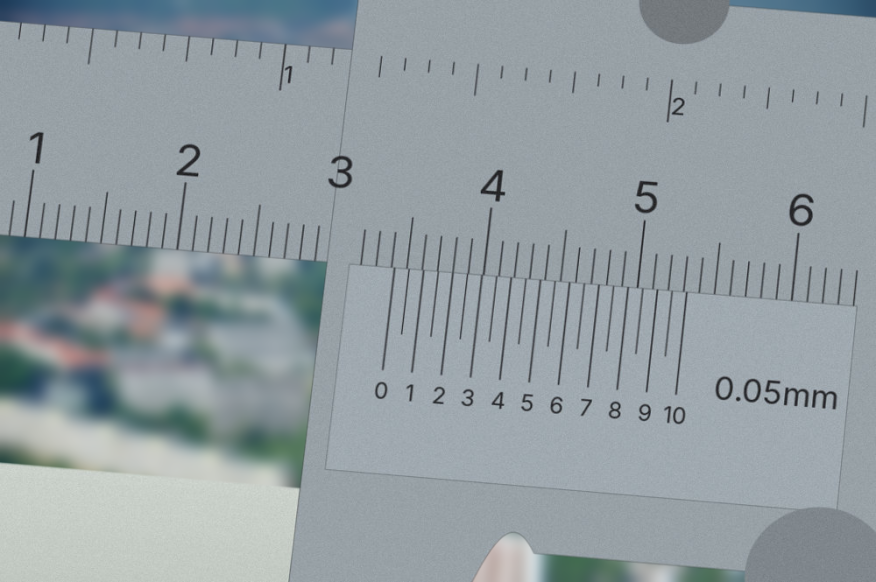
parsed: 34.2 mm
